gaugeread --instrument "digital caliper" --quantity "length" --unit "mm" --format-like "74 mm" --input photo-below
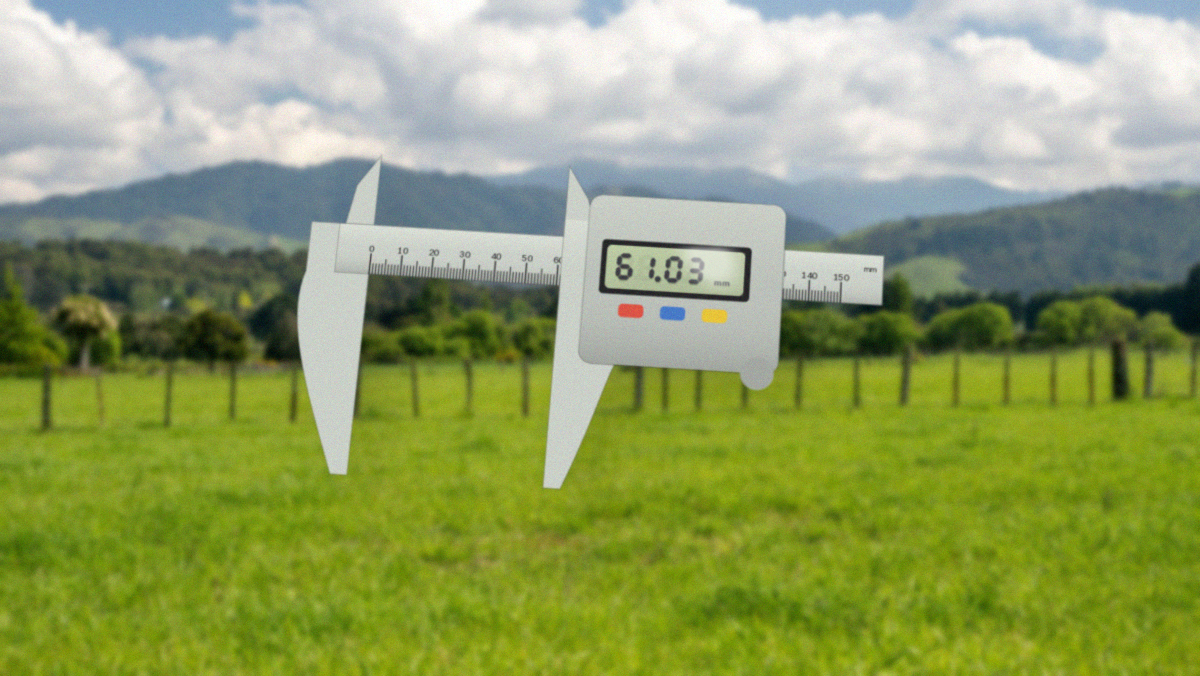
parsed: 61.03 mm
